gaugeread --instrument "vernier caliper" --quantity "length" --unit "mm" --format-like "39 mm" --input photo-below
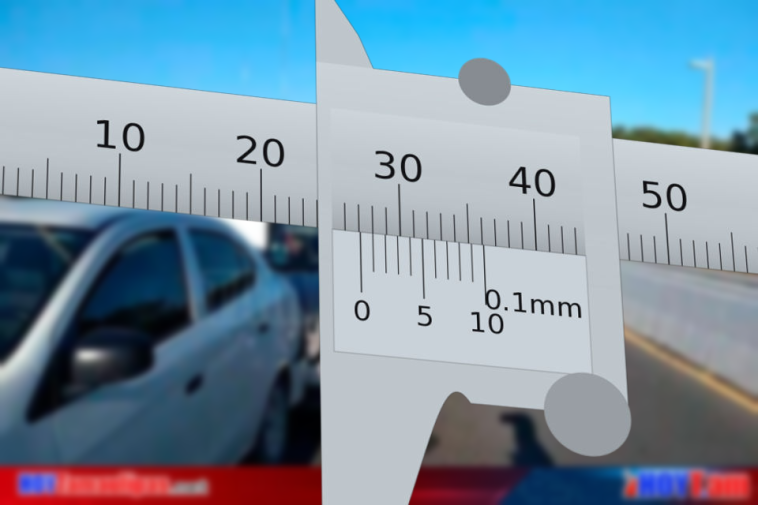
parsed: 27.1 mm
